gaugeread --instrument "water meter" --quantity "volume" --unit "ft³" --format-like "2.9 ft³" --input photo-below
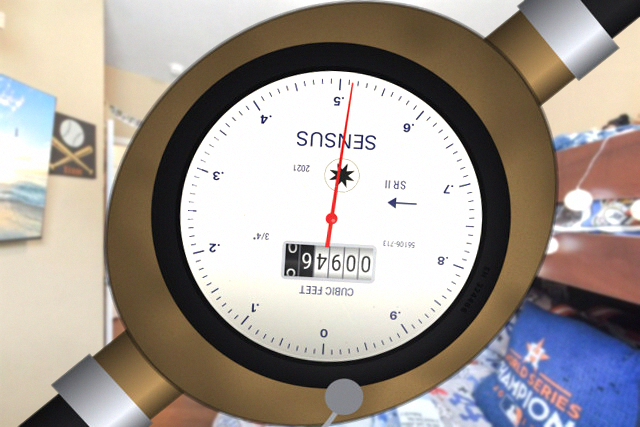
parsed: 9468.51 ft³
